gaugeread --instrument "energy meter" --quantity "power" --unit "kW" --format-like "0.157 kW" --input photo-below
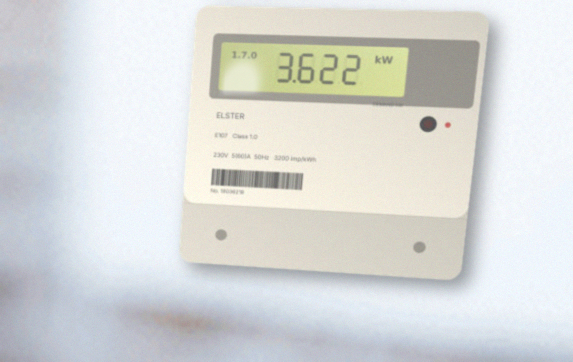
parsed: 3.622 kW
